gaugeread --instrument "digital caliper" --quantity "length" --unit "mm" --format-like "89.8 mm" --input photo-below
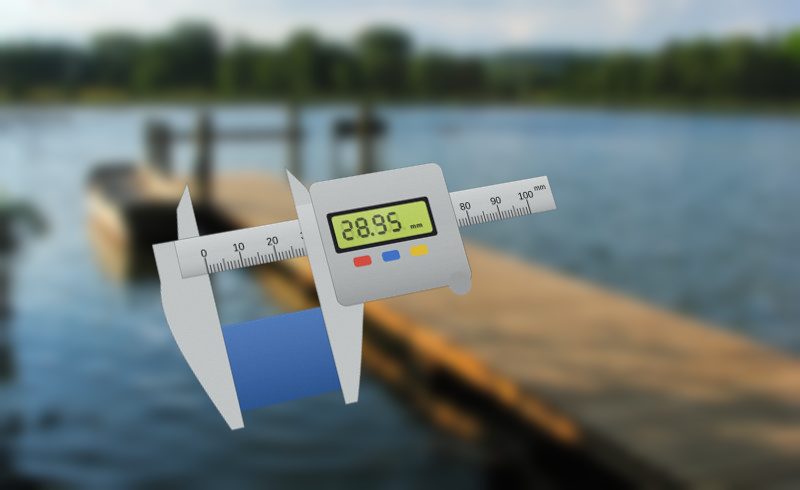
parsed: 28.95 mm
